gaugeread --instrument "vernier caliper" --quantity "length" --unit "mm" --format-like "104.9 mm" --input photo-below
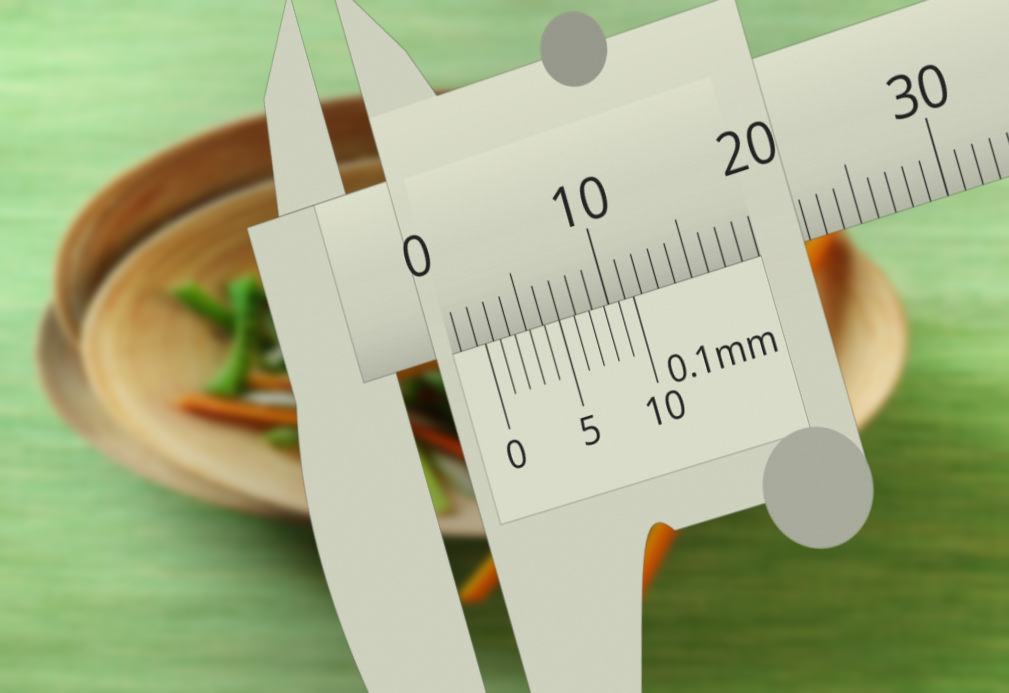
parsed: 2.5 mm
